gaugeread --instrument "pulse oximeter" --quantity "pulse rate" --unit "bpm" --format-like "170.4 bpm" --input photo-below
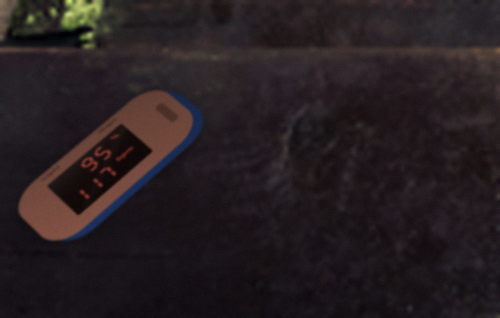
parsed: 117 bpm
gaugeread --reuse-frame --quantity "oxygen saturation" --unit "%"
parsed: 95 %
